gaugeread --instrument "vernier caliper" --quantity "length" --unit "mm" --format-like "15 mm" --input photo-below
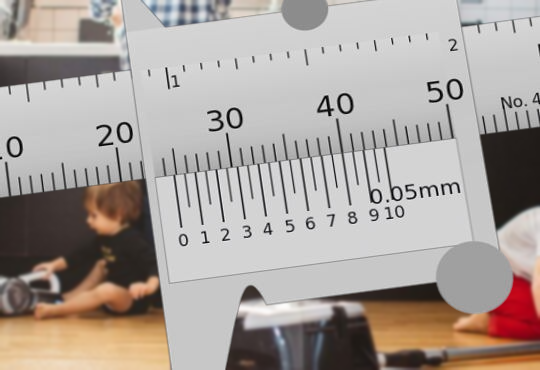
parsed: 24.8 mm
